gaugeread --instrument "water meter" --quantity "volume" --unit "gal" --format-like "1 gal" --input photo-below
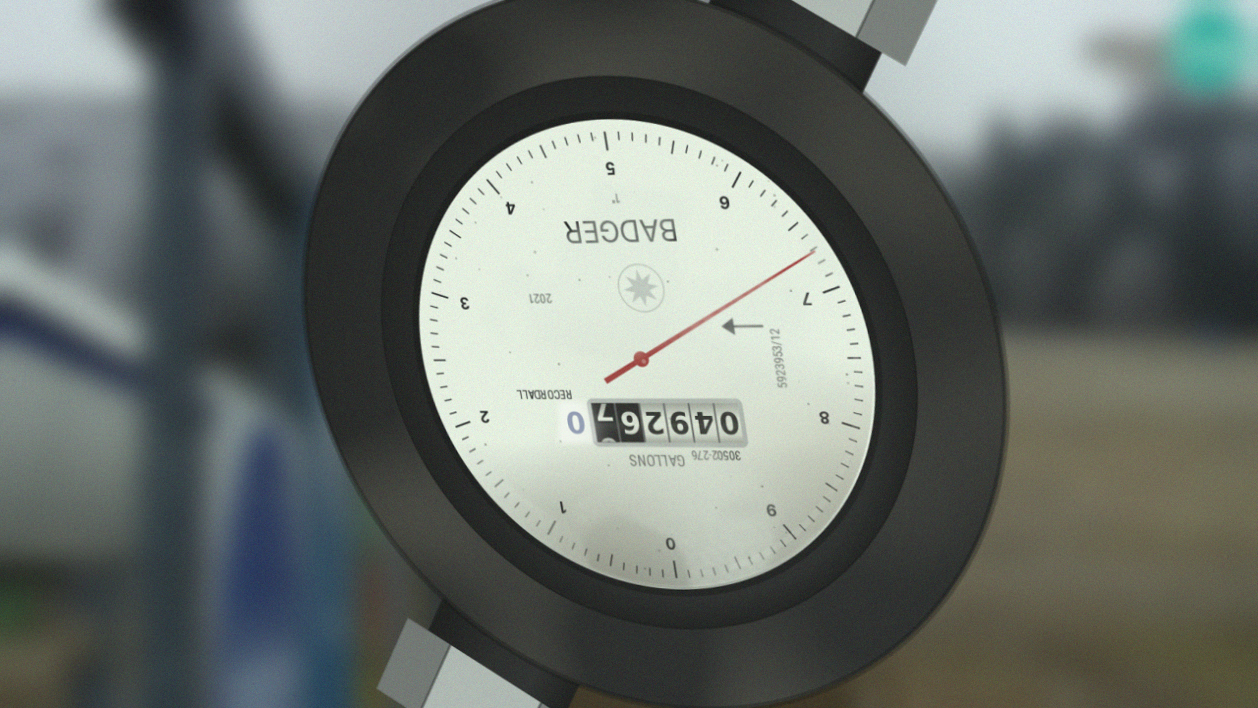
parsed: 492666.7 gal
